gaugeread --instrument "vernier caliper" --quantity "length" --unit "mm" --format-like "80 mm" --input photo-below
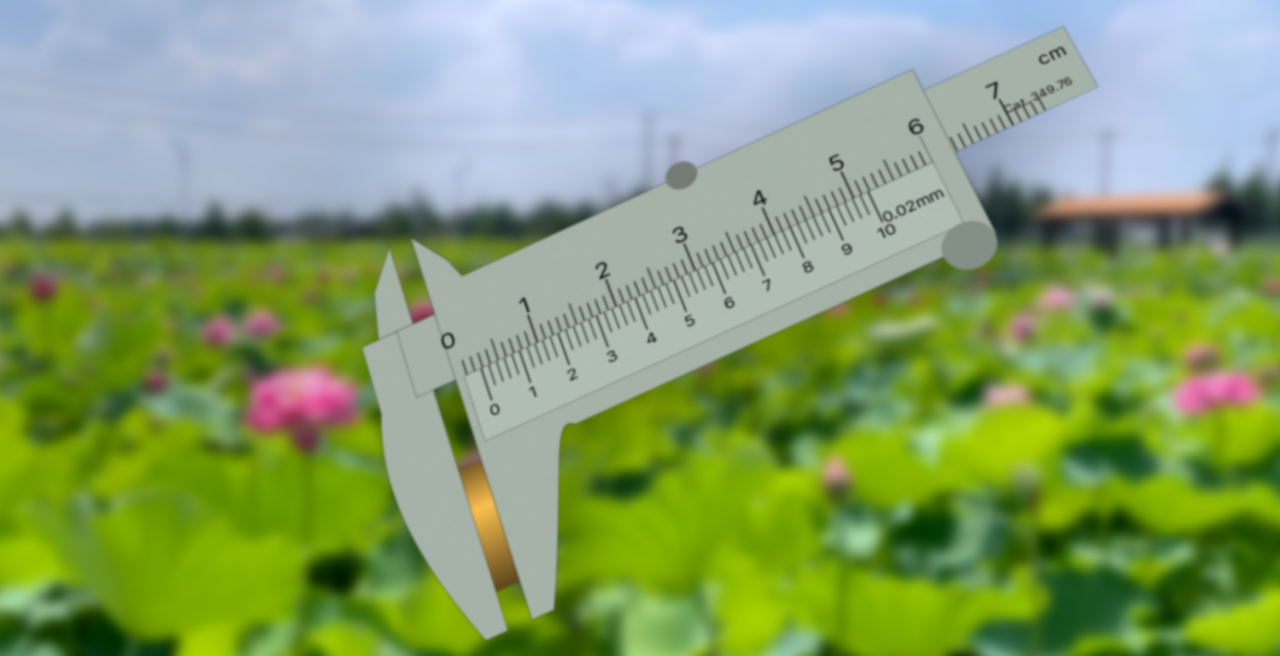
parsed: 2.8 mm
